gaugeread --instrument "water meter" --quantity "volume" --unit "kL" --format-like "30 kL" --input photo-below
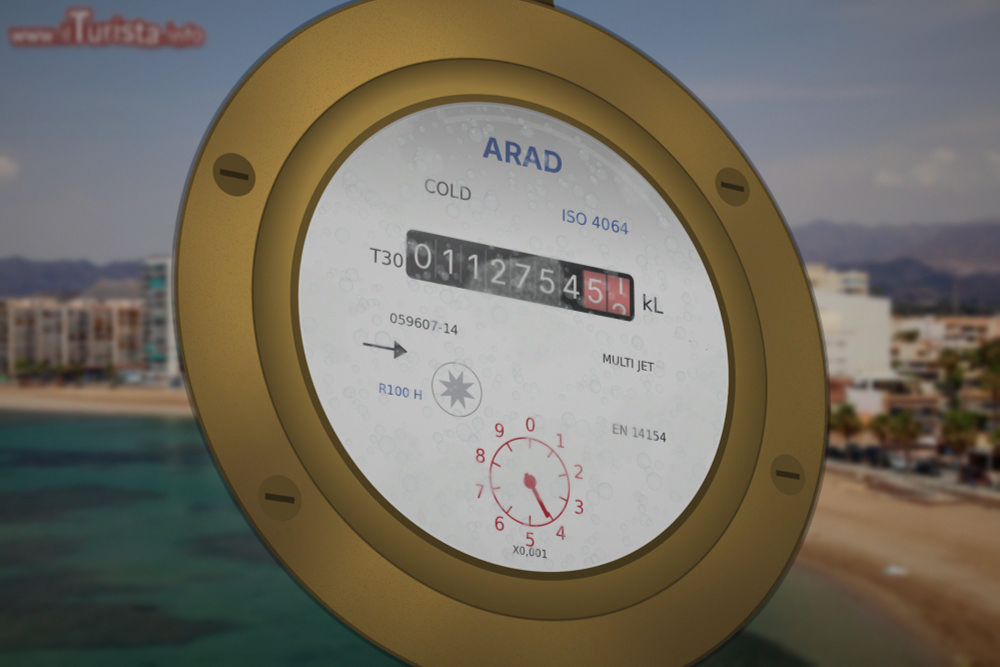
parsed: 112754.514 kL
